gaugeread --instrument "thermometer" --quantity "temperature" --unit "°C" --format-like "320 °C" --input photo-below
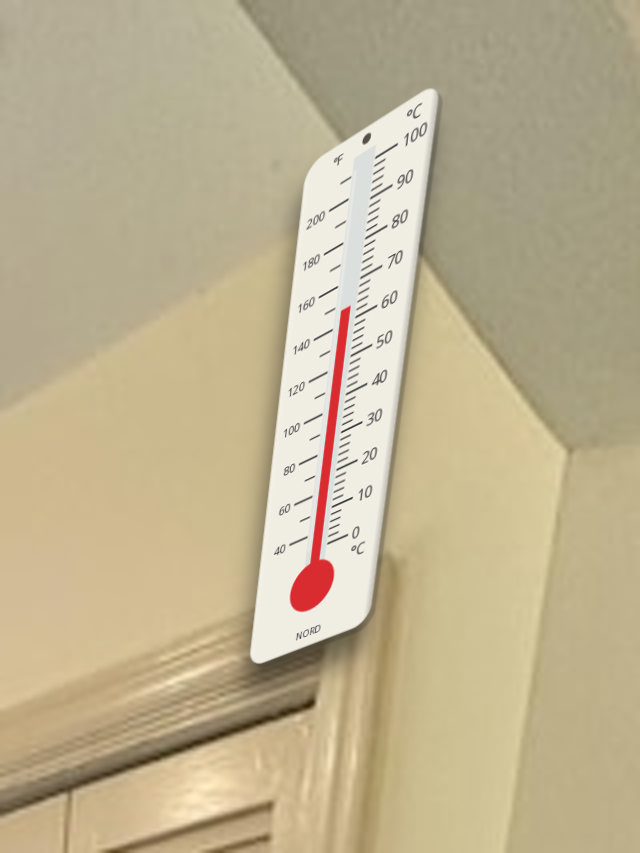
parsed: 64 °C
